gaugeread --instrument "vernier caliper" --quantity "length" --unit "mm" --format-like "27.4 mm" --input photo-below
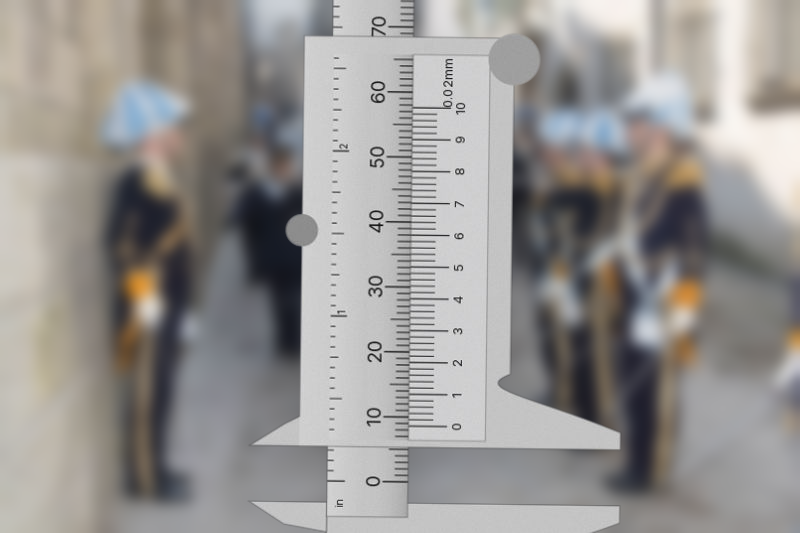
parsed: 8.6 mm
